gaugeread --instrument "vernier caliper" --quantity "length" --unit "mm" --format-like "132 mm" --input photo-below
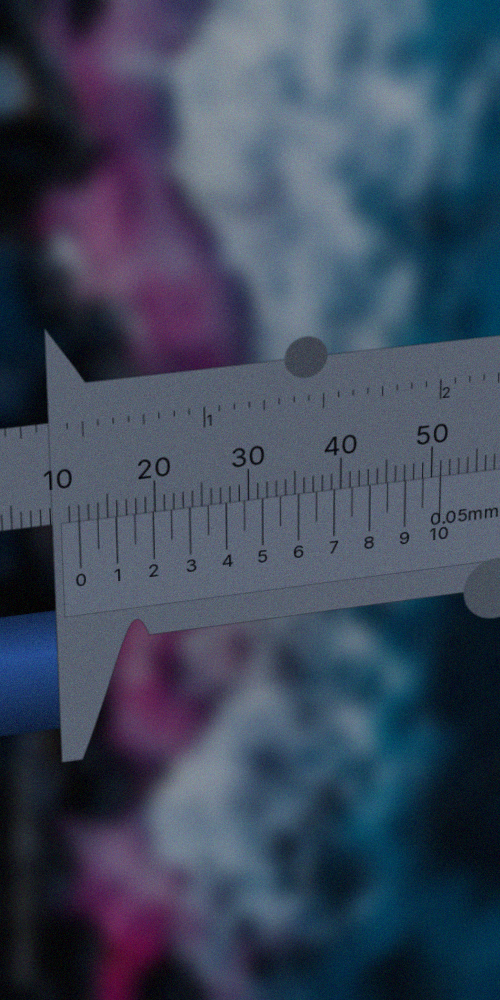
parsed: 12.0 mm
